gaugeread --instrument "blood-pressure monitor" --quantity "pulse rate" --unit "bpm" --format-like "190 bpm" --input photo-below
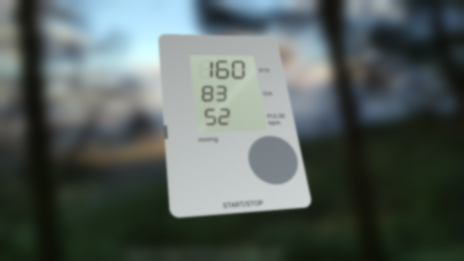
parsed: 52 bpm
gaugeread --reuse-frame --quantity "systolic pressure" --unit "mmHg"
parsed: 160 mmHg
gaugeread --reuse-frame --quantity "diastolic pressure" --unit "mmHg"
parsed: 83 mmHg
